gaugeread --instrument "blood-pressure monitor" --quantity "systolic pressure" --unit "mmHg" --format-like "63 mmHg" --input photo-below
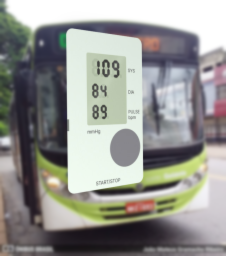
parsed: 109 mmHg
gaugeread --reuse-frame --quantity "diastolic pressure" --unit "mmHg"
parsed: 84 mmHg
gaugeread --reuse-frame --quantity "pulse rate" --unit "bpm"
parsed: 89 bpm
